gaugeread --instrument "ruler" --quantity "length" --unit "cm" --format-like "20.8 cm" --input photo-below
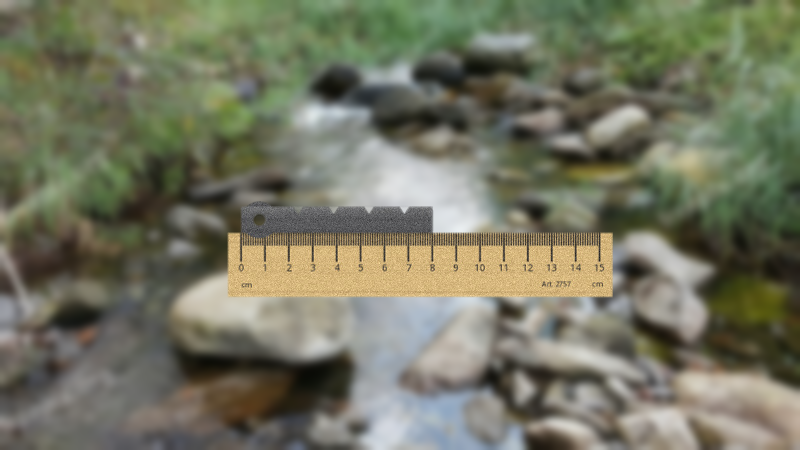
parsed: 8 cm
